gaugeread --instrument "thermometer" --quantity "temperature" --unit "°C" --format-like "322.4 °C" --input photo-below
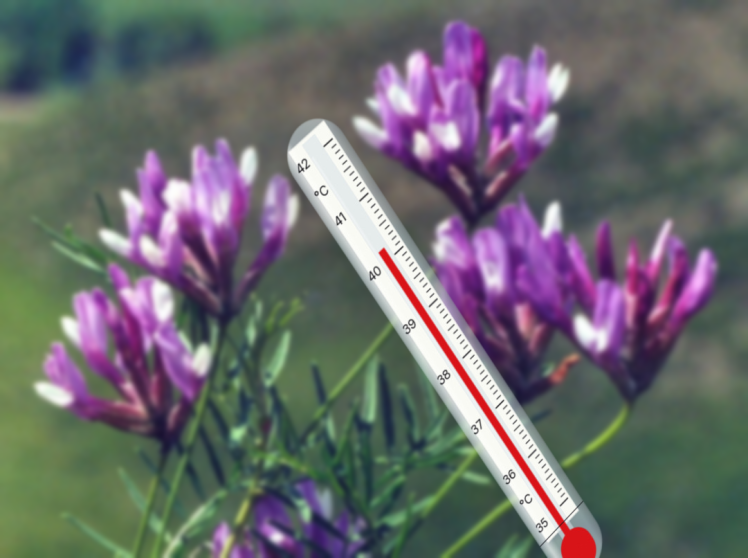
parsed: 40.2 °C
